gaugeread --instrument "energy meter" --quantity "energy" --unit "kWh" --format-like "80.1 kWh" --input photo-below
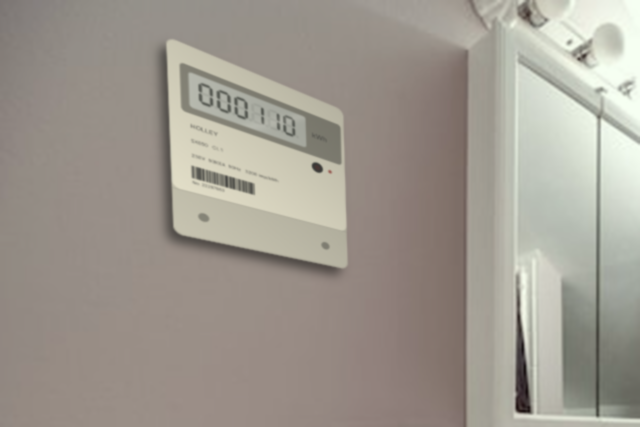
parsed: 110 kWh
